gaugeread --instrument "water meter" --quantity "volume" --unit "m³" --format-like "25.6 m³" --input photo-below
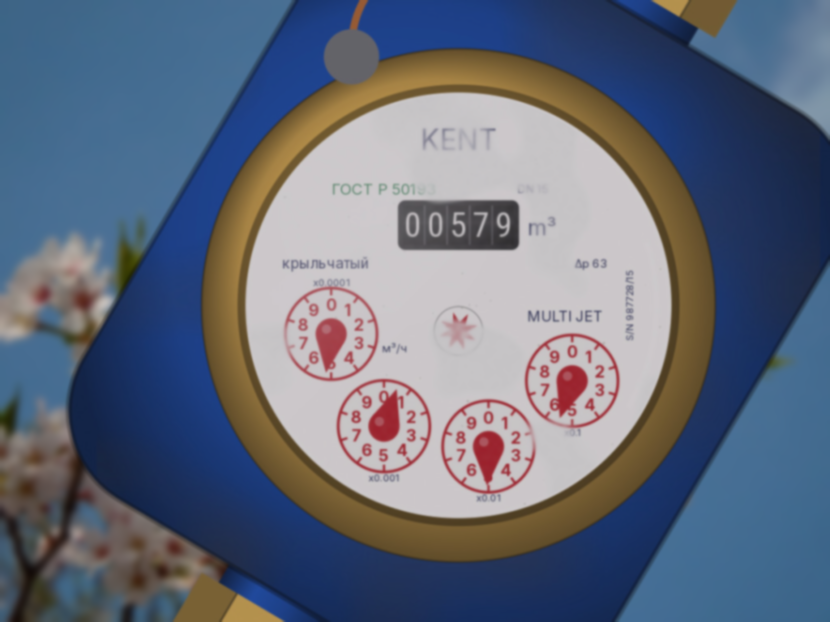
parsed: 579.5505 m³
